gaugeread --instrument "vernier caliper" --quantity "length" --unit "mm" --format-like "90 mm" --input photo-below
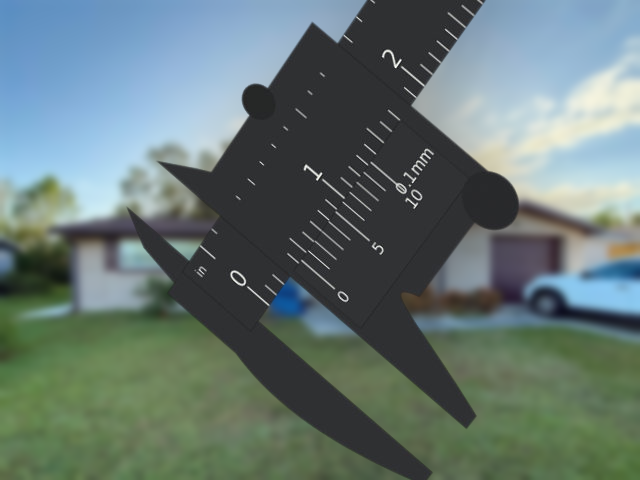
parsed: 4.3 mm
